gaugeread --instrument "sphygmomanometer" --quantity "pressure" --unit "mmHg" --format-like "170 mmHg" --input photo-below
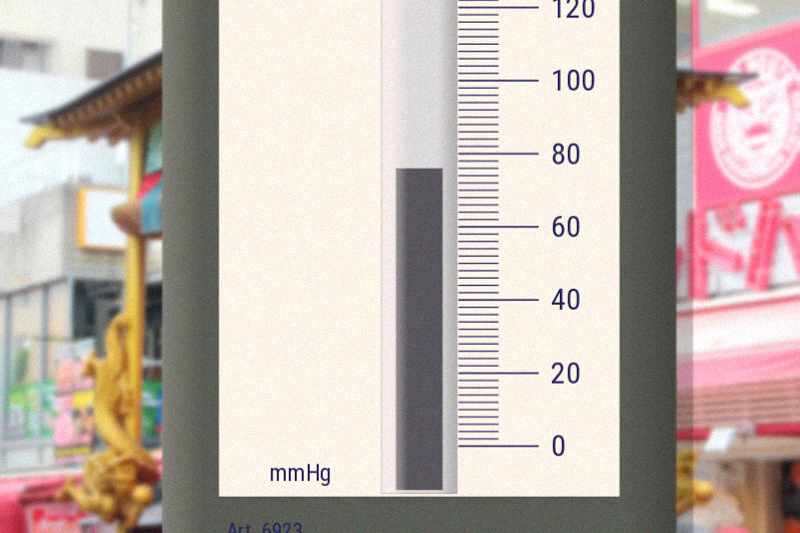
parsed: 76 mmHg
